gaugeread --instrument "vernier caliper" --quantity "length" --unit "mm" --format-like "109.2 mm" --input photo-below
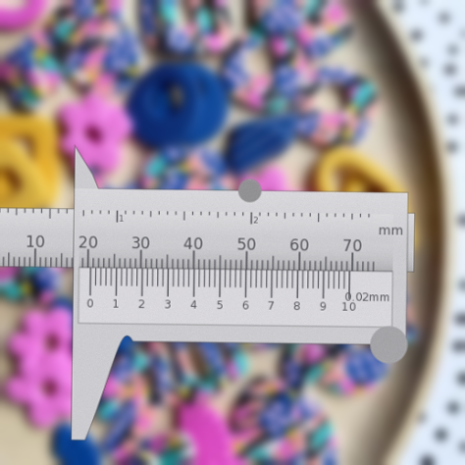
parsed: 20.5 mm
